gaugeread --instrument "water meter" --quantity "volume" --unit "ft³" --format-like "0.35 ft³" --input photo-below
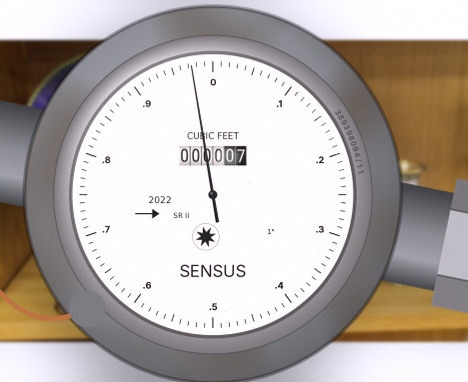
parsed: 6.97 ft³
